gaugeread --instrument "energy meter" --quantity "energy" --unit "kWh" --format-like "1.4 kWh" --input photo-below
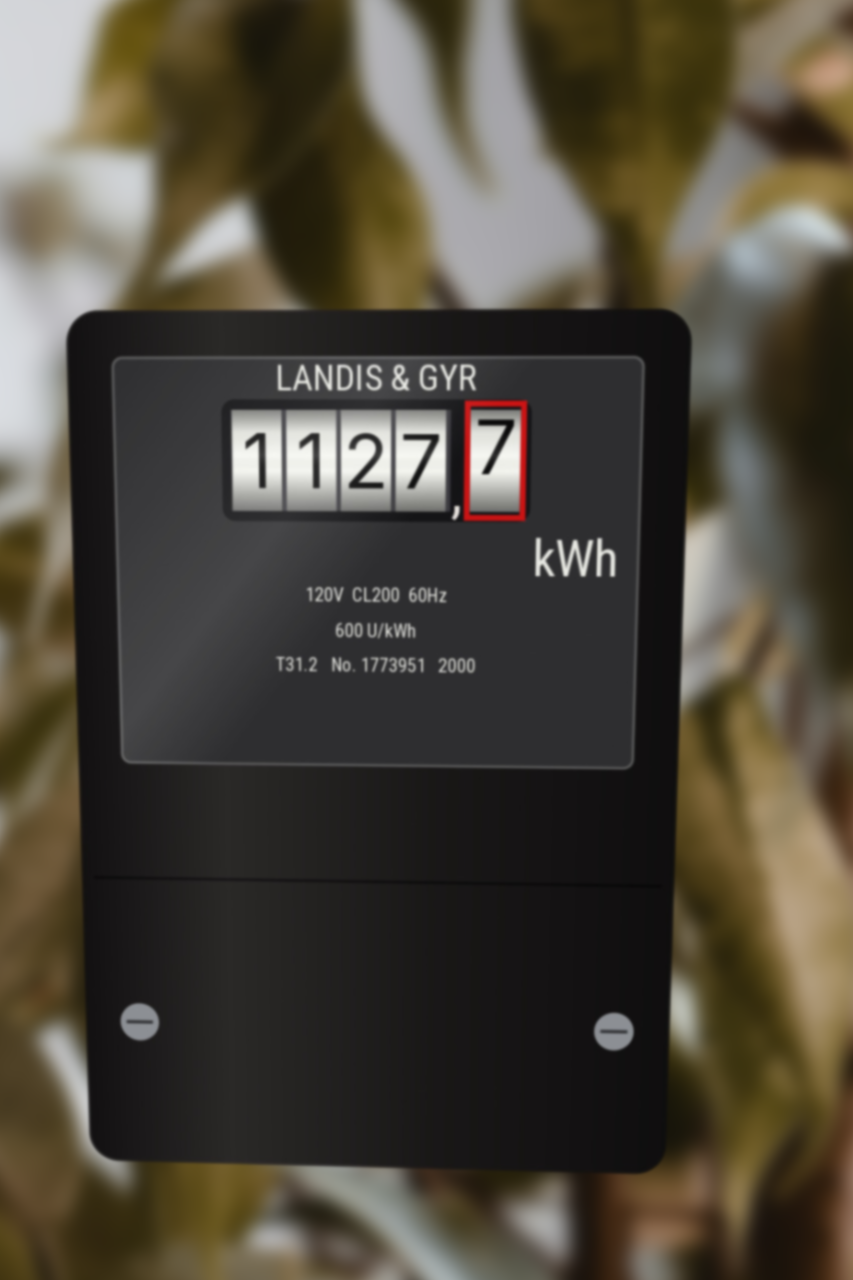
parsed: 1127.7 kWh
